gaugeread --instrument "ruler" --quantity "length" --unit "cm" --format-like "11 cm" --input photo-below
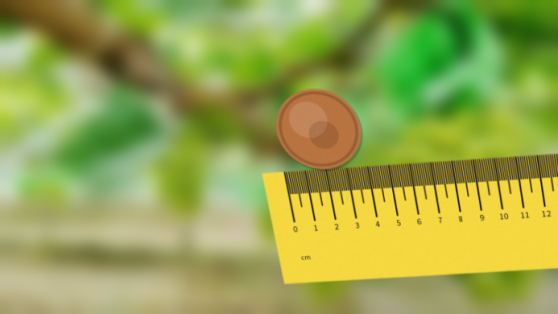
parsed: 4 cm
